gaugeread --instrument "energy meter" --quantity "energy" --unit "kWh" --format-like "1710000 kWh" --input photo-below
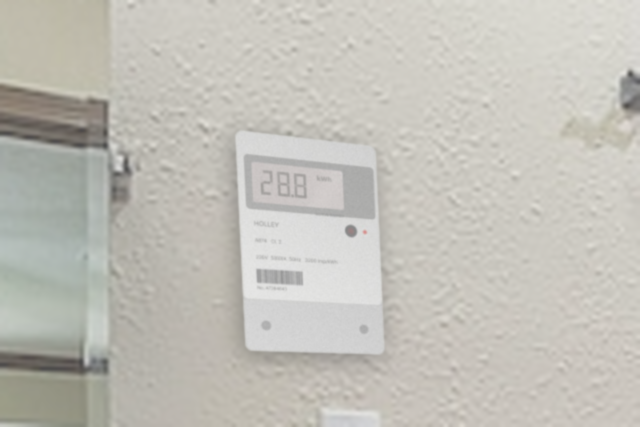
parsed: 28.8 kWh
